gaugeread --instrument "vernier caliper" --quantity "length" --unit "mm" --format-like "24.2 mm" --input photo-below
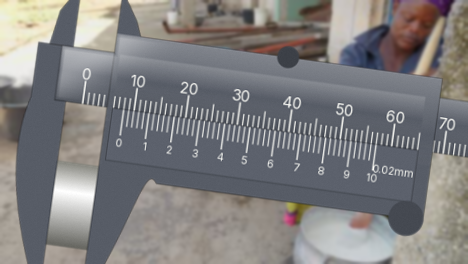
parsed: 8.0 mm
